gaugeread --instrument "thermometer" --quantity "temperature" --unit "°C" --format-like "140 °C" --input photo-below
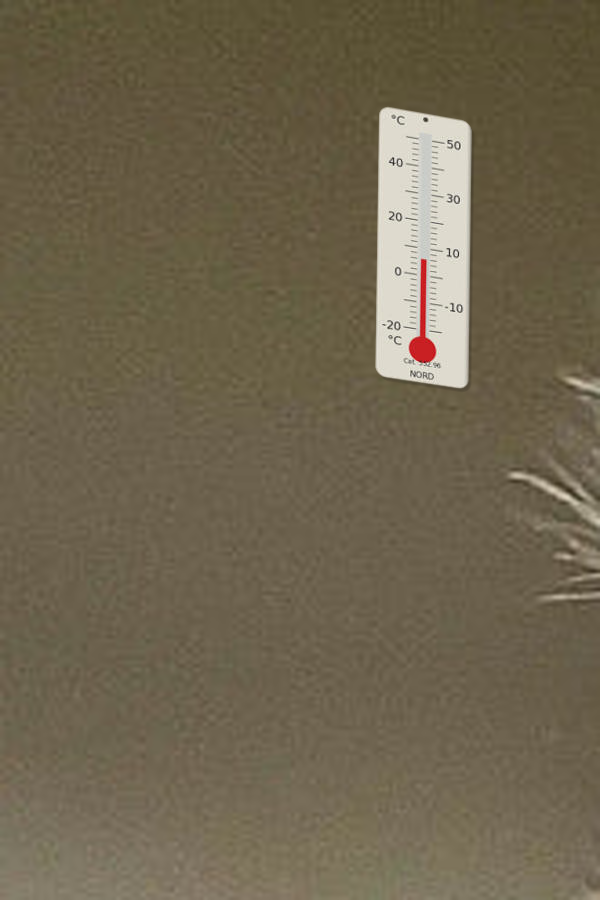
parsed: 6 °C
